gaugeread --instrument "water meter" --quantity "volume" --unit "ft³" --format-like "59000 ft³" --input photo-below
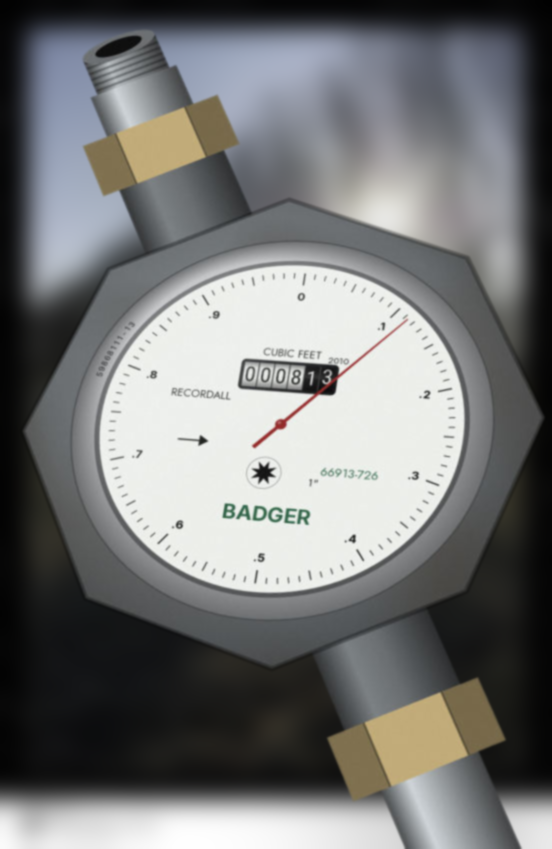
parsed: 813.11 ft³
